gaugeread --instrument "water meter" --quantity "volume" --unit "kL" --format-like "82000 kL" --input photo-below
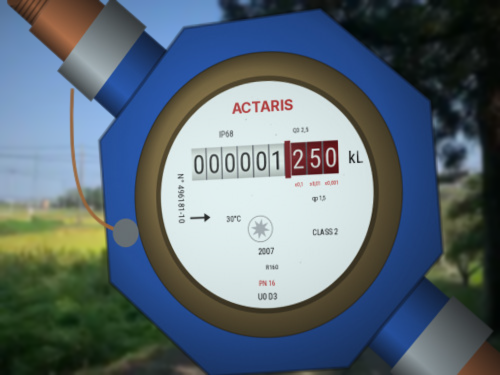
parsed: 1.250 kL
